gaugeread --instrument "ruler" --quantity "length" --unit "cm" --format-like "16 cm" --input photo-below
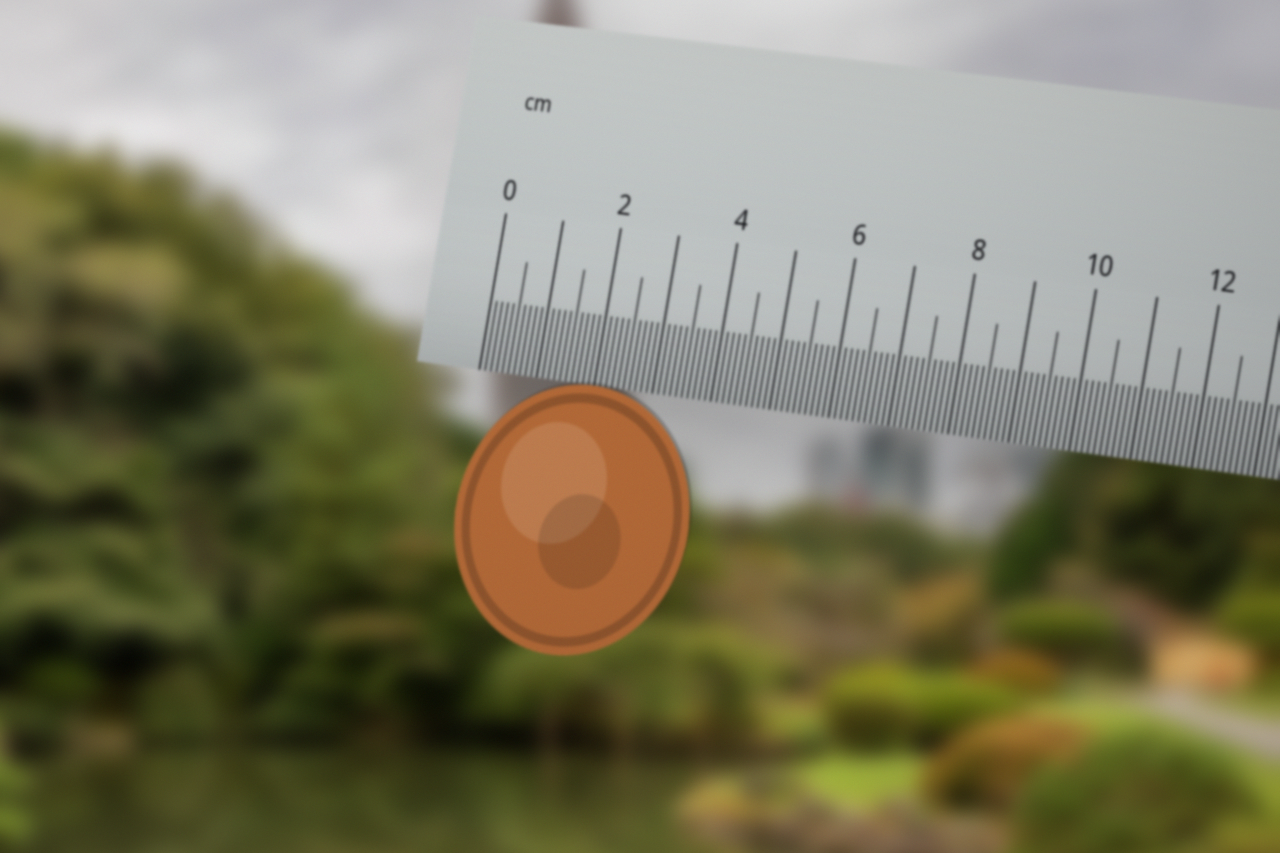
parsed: 4 cm
